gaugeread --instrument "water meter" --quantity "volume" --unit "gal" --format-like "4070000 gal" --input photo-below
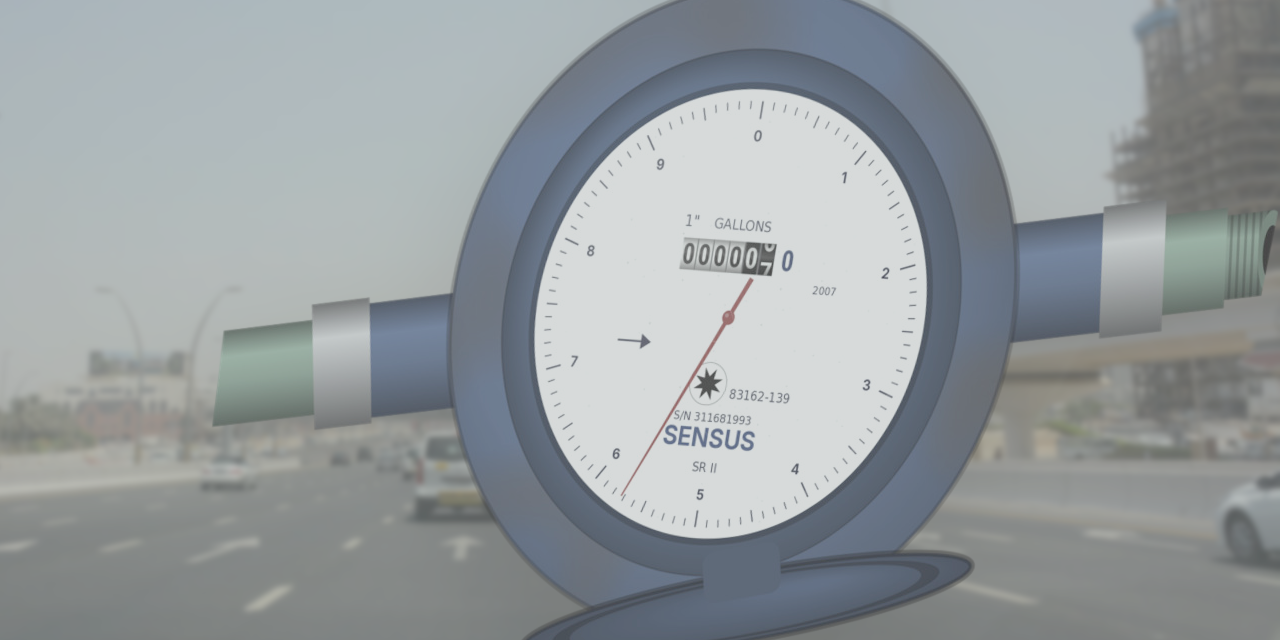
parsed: 65.7 gal
